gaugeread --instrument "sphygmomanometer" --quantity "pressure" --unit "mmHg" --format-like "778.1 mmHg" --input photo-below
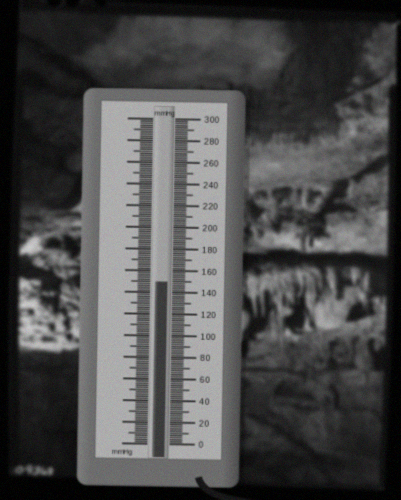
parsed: 150 mmHg
